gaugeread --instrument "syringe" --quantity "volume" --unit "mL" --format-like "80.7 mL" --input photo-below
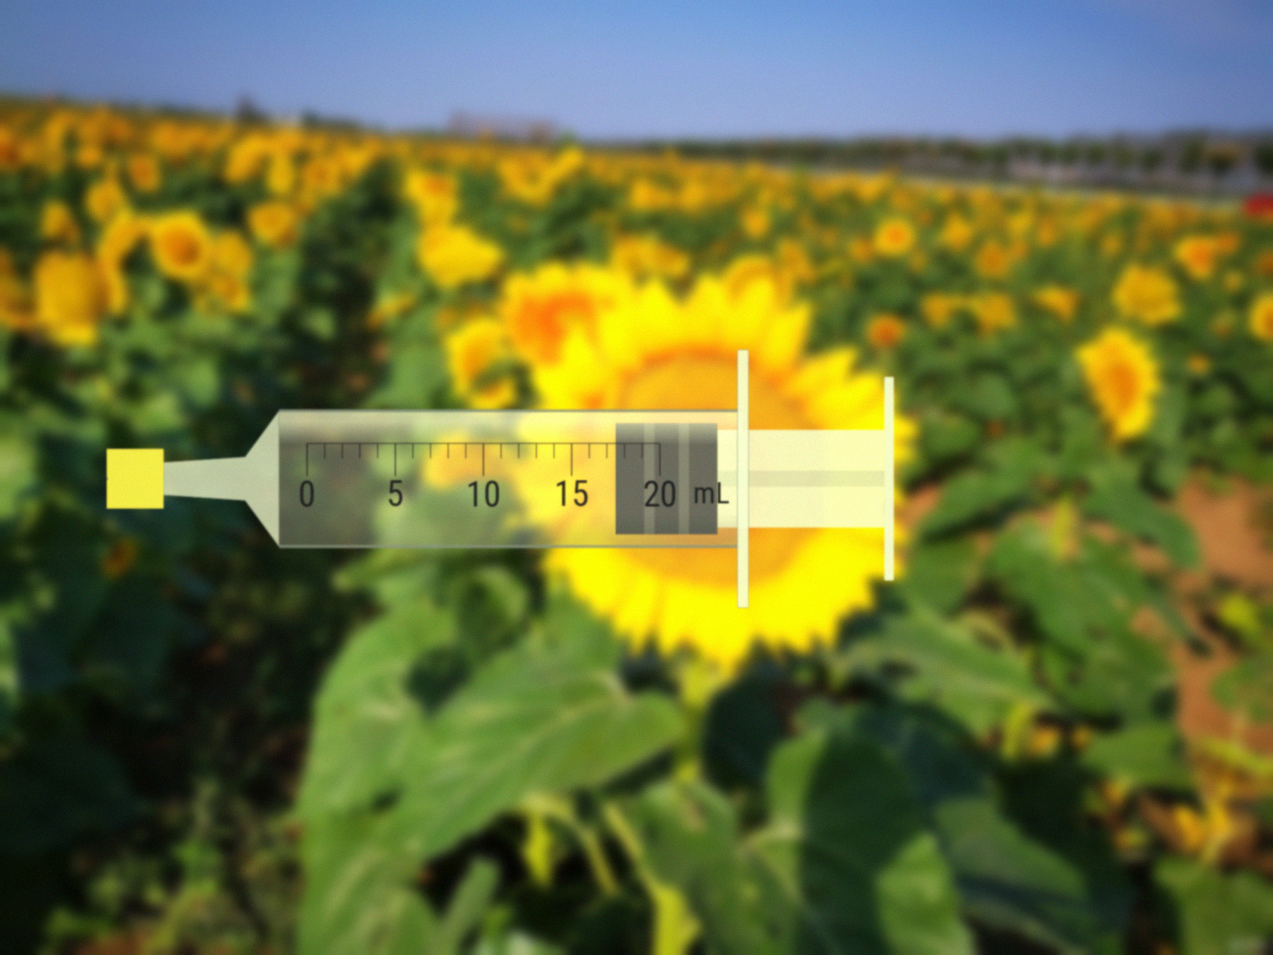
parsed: 17.5 mL
